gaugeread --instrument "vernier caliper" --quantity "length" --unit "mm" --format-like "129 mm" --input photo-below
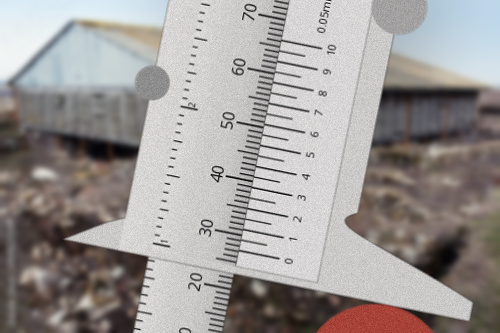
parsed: 27.2 mm
